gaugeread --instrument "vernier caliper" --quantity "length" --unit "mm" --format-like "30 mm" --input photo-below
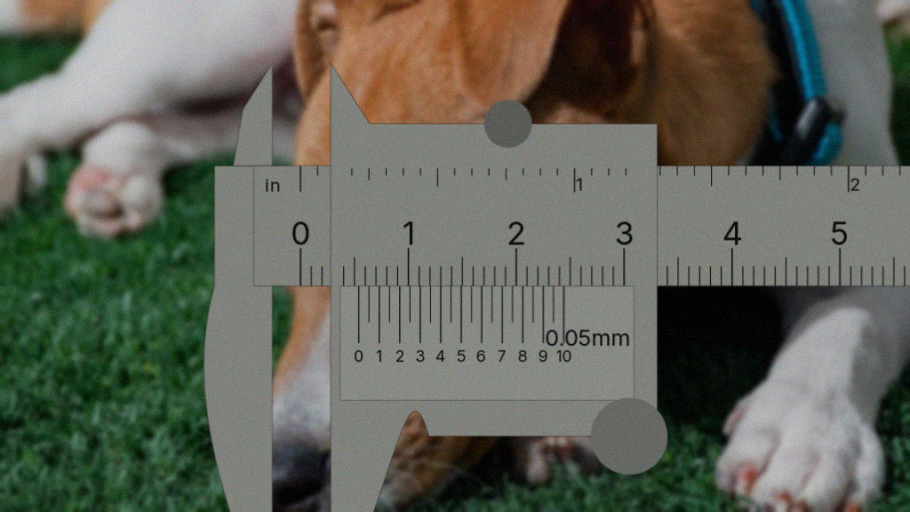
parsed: 5.4 mm
